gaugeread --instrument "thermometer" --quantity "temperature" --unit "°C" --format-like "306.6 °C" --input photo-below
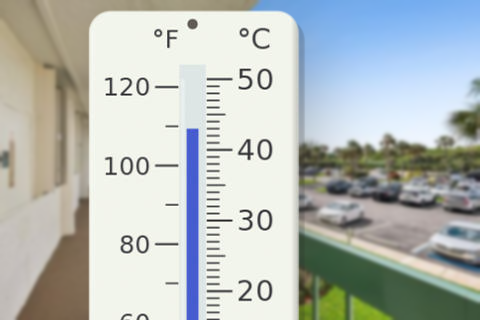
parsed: 43 °C
